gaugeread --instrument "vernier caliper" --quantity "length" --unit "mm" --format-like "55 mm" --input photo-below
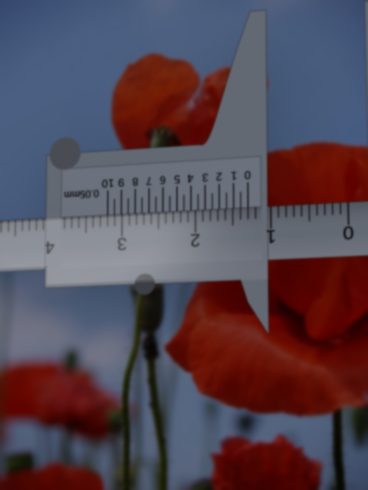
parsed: 13.0 mm
